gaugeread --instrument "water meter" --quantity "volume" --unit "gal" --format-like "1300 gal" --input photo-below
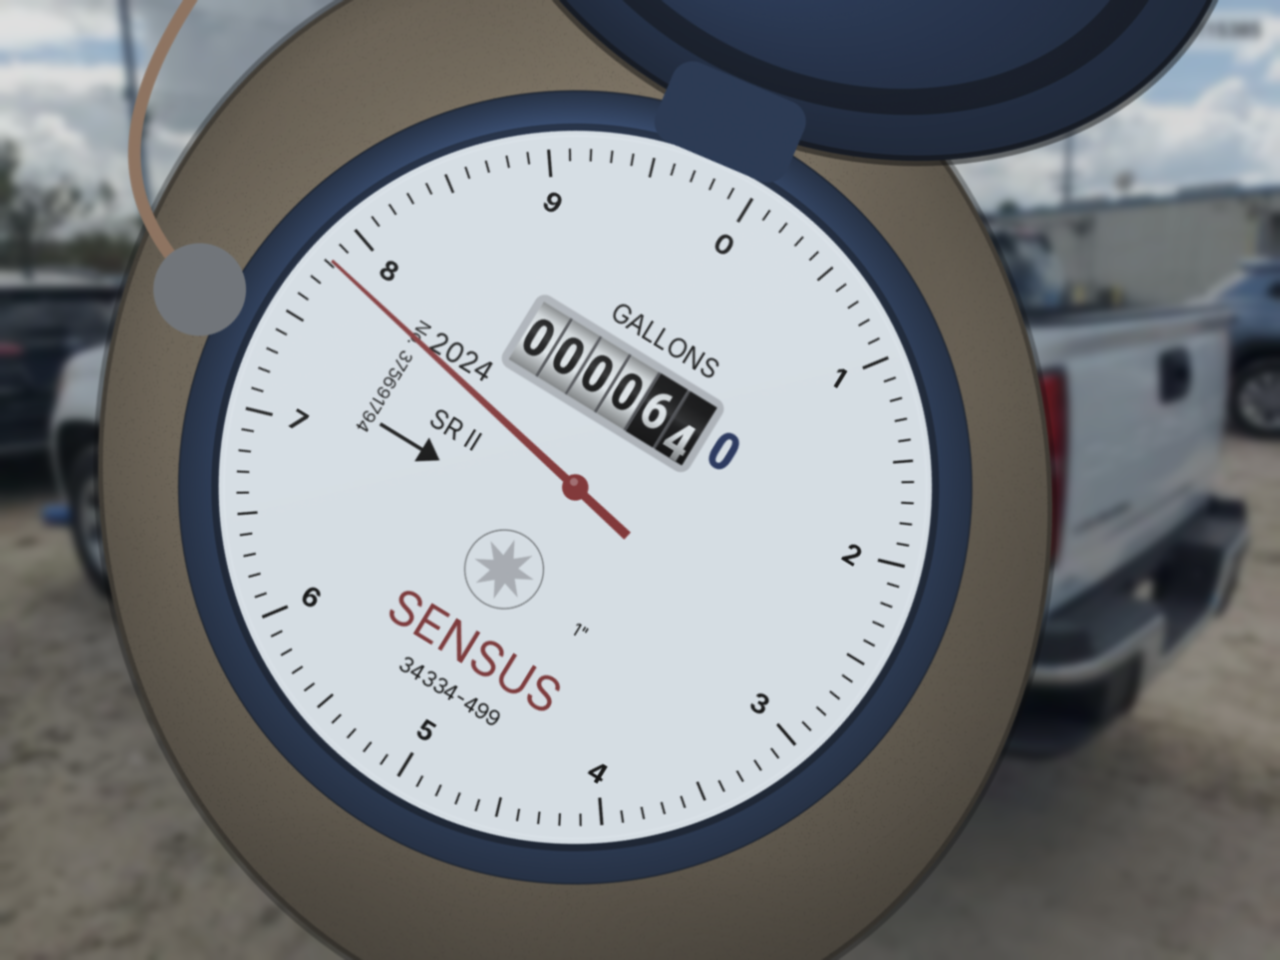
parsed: 637.8 gal
